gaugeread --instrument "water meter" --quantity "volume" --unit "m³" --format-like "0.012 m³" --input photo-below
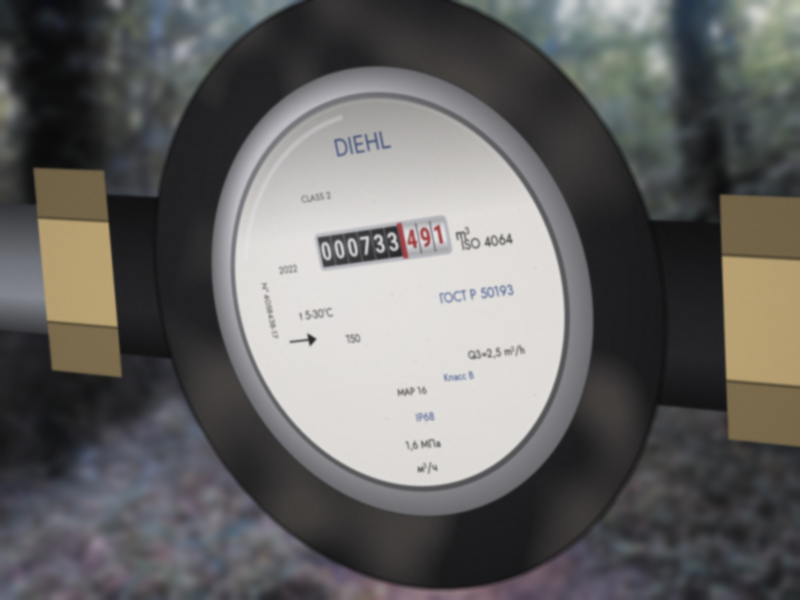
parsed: 733.491 m³
